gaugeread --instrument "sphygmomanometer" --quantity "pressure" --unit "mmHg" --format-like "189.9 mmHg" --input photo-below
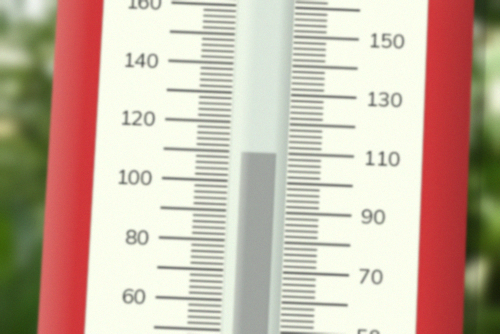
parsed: 110 mmHg
